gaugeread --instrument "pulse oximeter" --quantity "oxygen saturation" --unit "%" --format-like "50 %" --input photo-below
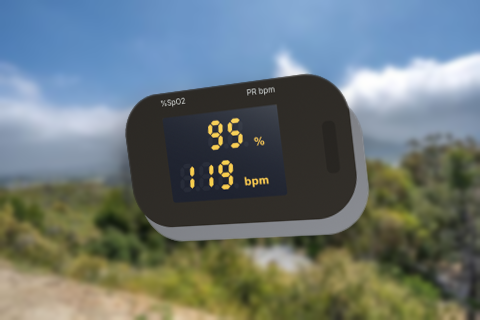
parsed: 95 %
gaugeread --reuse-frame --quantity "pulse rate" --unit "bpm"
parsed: 119 bpm
